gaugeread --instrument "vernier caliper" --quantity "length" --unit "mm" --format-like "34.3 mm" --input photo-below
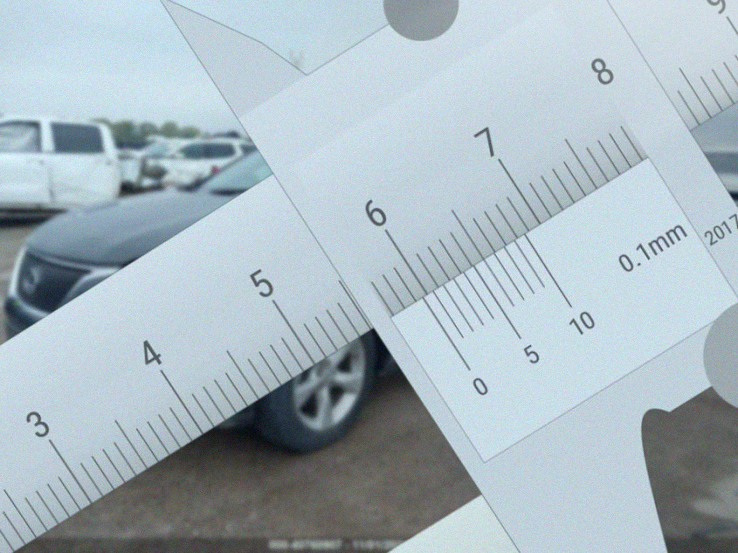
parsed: 59.6 mm
